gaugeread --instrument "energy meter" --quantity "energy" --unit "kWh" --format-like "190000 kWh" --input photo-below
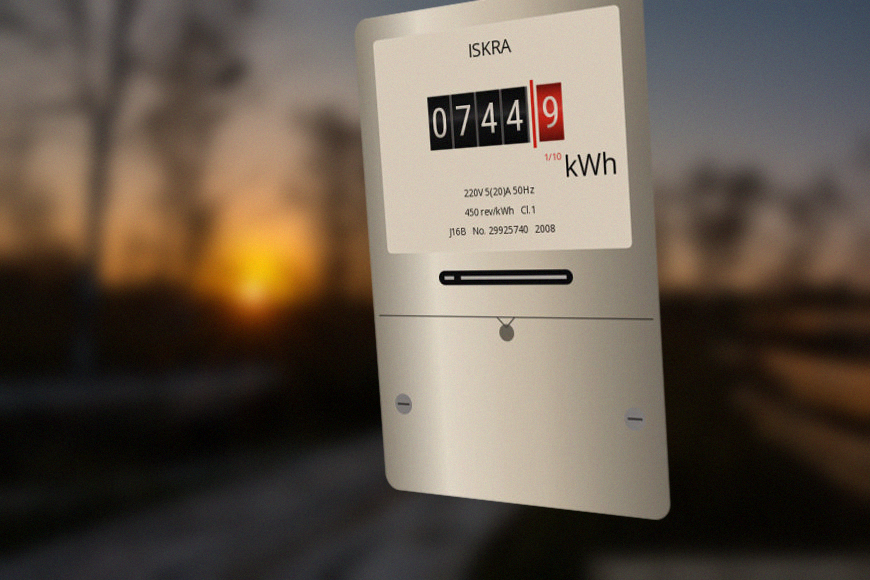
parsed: 744.9 kWh
